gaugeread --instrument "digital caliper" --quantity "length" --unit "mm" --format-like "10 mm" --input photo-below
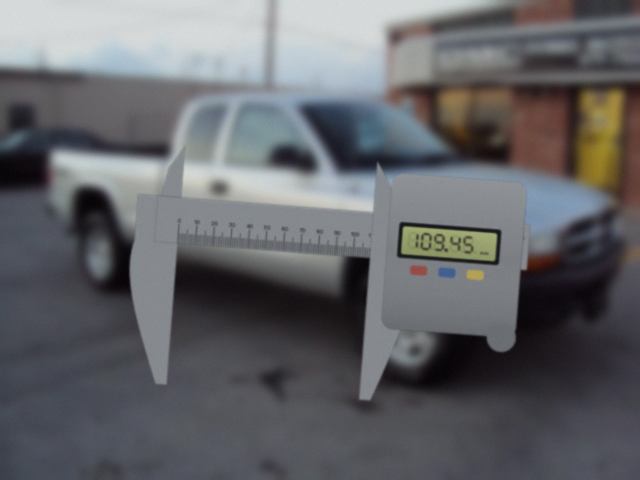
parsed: 109.45 mm
